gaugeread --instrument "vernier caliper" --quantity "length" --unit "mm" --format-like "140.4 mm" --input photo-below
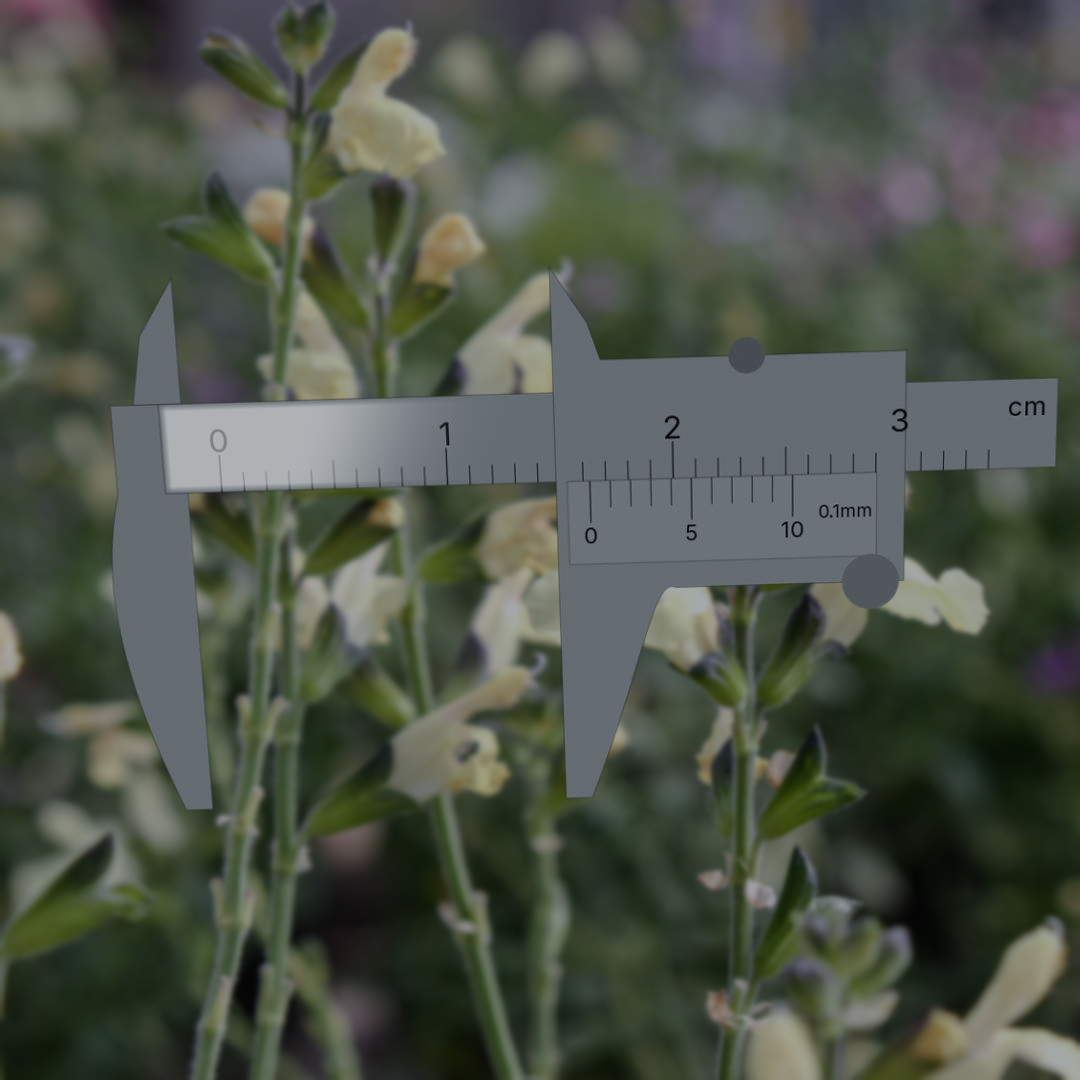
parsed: 16.3 mm
